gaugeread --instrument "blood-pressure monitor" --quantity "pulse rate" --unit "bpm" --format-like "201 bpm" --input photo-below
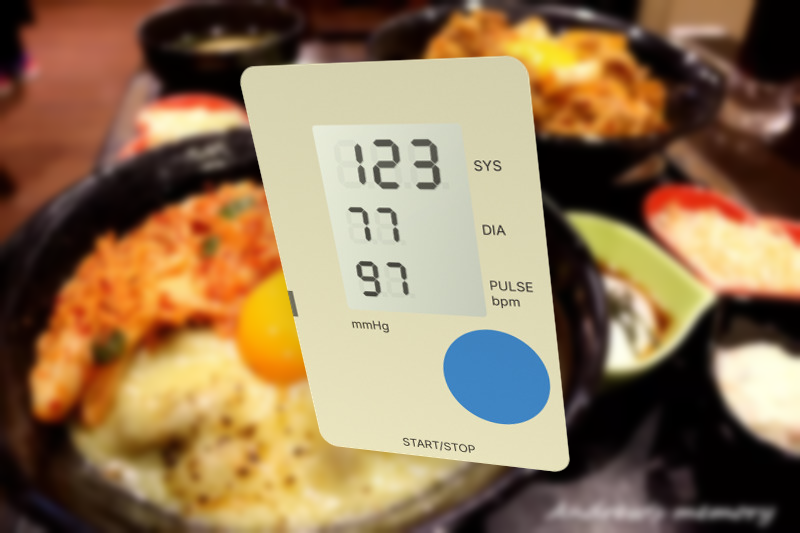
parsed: 97 bpm
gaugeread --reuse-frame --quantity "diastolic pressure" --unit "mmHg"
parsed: 77 mmHg
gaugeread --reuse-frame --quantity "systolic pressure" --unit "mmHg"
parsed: 123 mmHg
